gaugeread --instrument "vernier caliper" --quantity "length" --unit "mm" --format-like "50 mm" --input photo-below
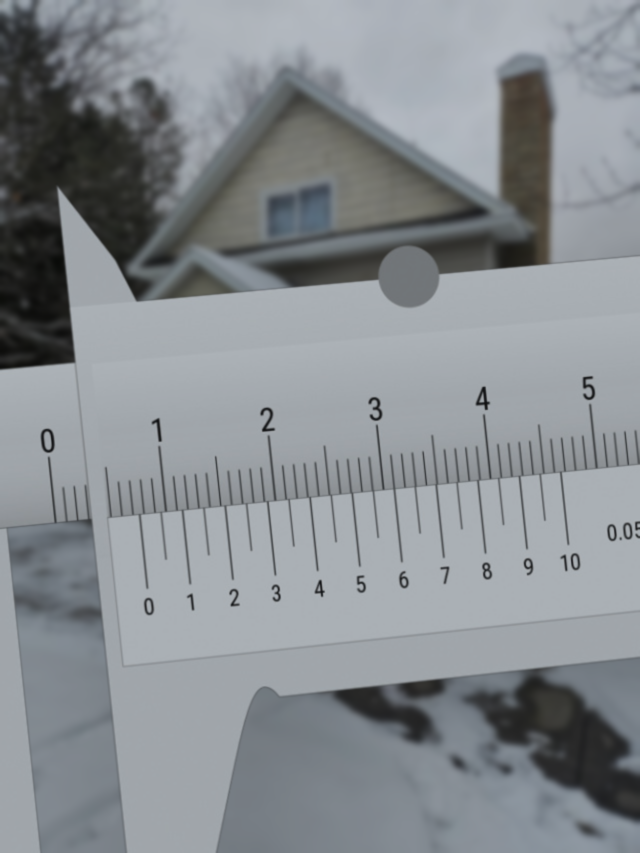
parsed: 7.6 mm
